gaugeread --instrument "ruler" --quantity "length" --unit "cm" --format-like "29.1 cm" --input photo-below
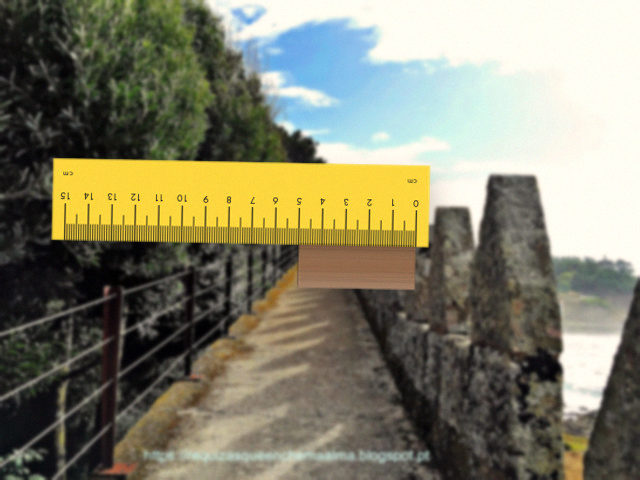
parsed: 5 cm
